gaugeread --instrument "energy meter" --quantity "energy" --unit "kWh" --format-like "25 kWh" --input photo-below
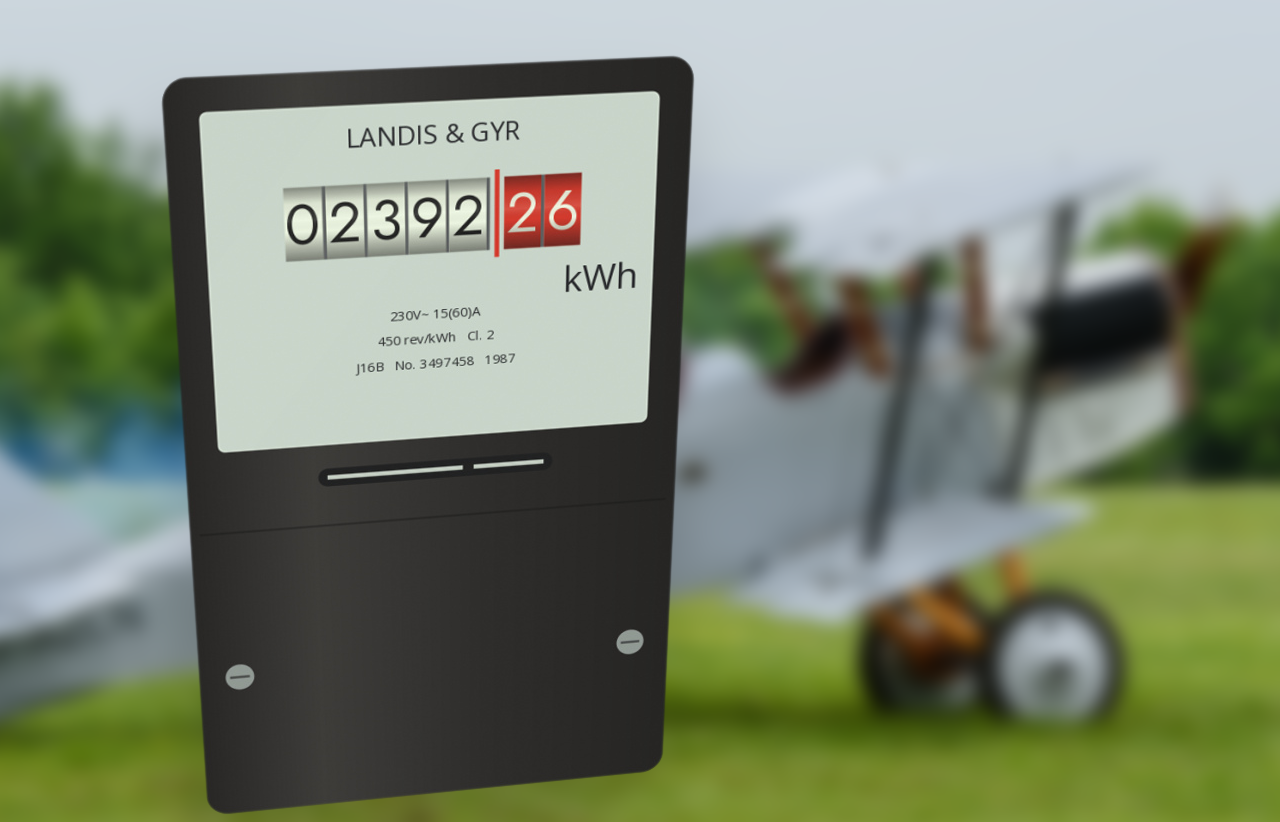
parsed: 2392.26 kWh
